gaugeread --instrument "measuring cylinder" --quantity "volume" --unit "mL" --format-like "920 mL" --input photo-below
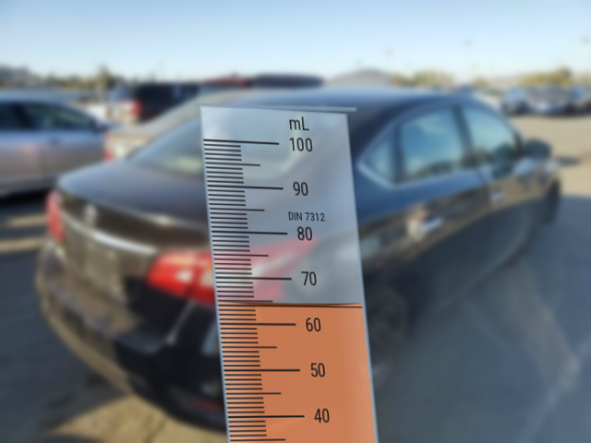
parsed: 64 mL
